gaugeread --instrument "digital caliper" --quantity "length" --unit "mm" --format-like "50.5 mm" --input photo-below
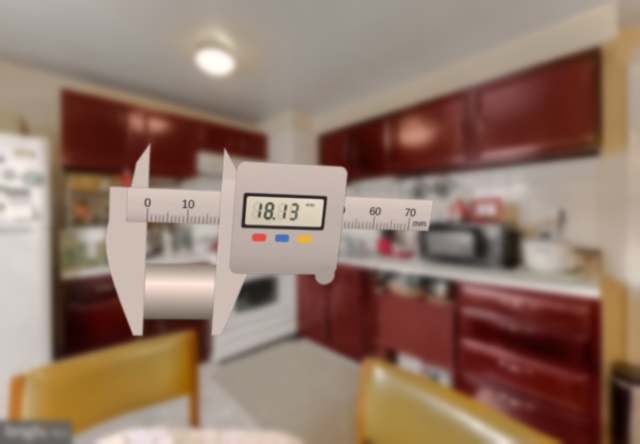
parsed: 18.13 mm
